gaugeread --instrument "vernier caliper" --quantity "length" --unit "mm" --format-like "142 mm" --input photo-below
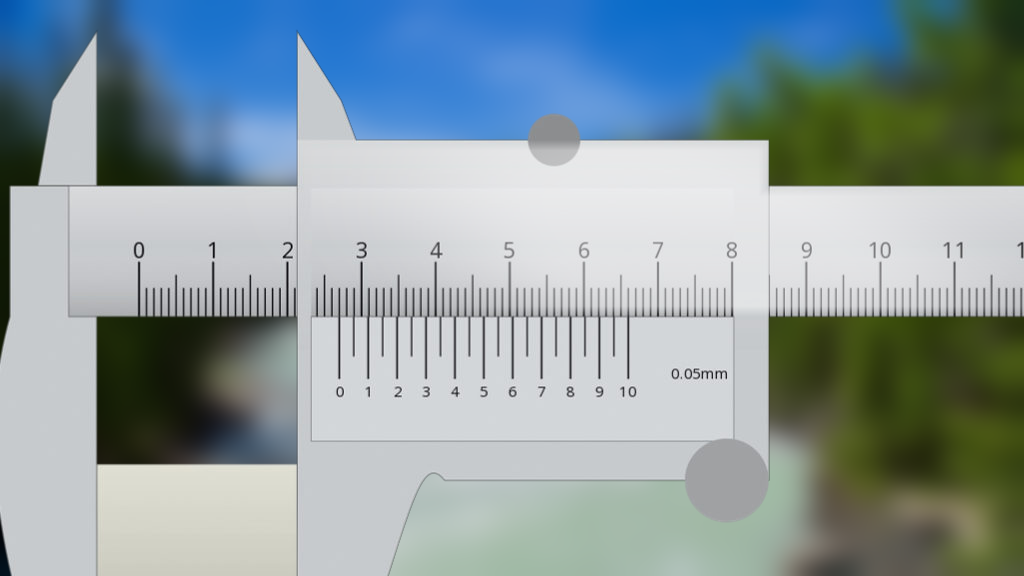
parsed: 27.0 mm
